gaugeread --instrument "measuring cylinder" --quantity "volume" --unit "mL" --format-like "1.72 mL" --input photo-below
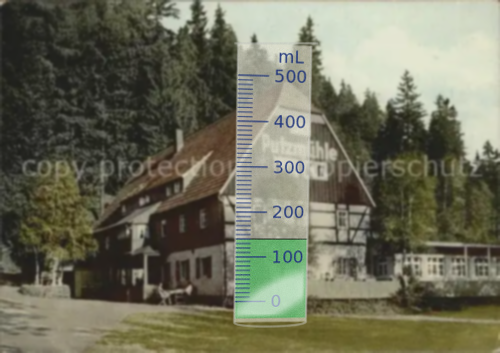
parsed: 140 mL
